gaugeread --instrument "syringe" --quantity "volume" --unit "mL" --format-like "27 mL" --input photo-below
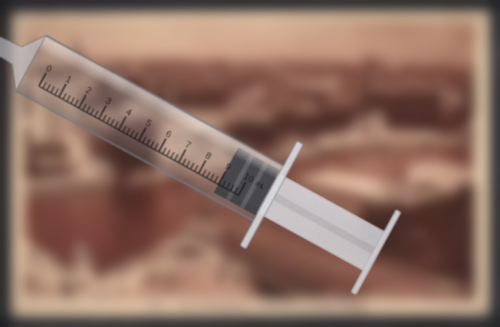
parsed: 9 mL
